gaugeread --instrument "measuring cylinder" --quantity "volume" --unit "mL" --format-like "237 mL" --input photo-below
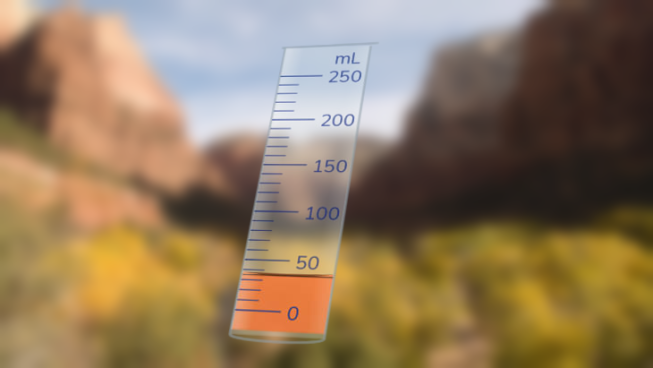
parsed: 35 mL
